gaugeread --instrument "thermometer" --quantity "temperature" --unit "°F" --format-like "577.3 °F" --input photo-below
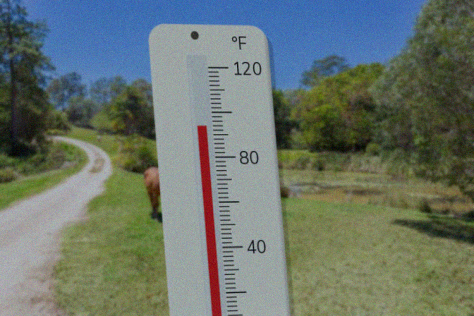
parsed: 94 °F
